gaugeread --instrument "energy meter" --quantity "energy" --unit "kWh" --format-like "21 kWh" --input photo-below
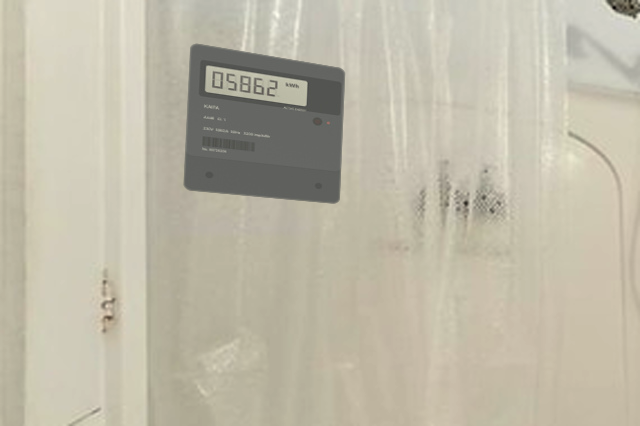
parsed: 5862 kWh
